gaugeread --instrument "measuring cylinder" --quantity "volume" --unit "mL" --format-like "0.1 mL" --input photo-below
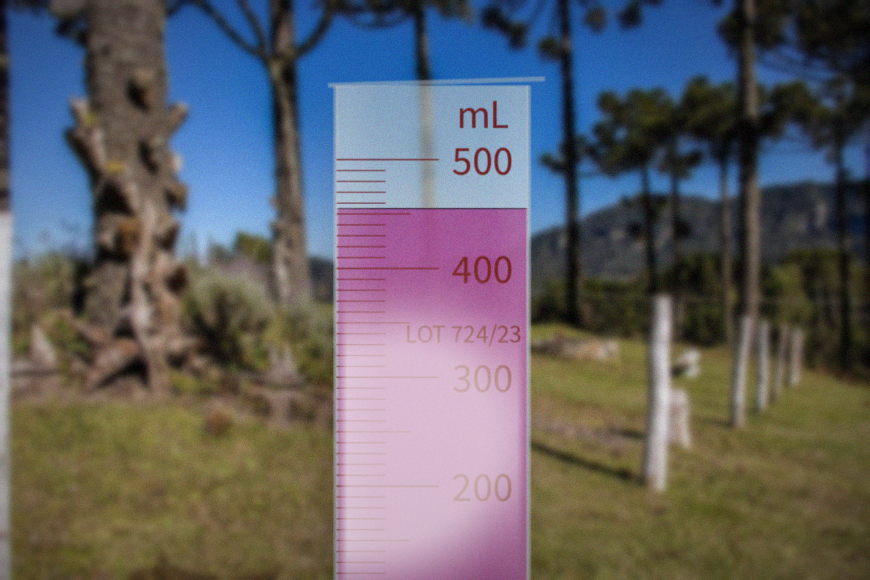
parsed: 455 mL
